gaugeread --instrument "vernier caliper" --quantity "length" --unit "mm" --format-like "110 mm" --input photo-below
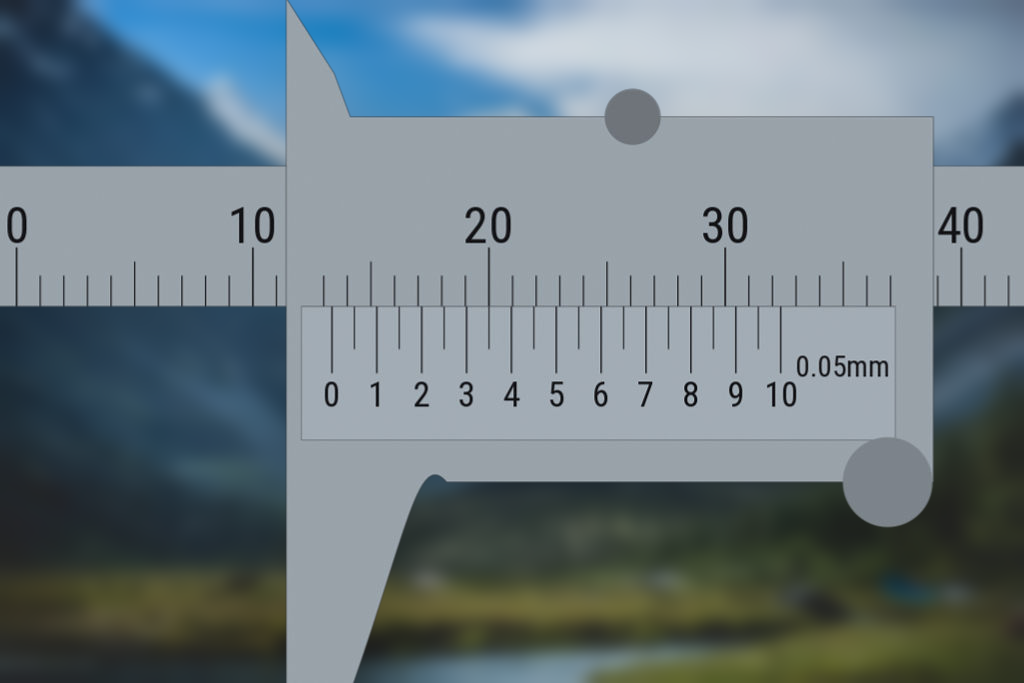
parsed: 13.35 mm
